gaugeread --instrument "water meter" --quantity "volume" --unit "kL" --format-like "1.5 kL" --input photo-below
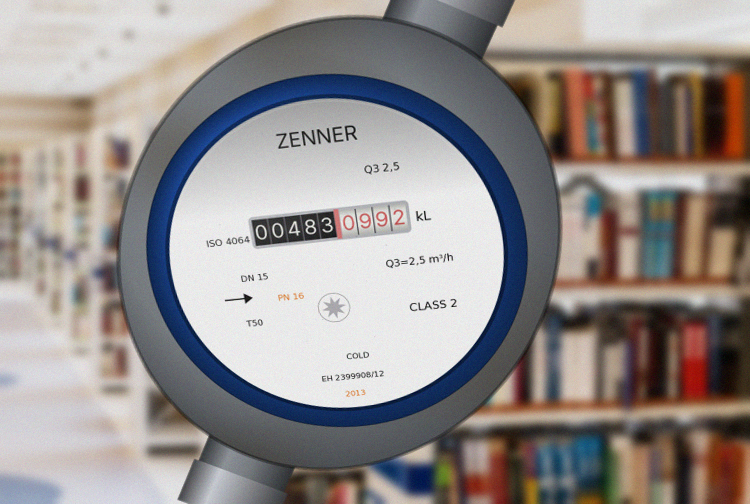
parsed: 483.0992 kL
